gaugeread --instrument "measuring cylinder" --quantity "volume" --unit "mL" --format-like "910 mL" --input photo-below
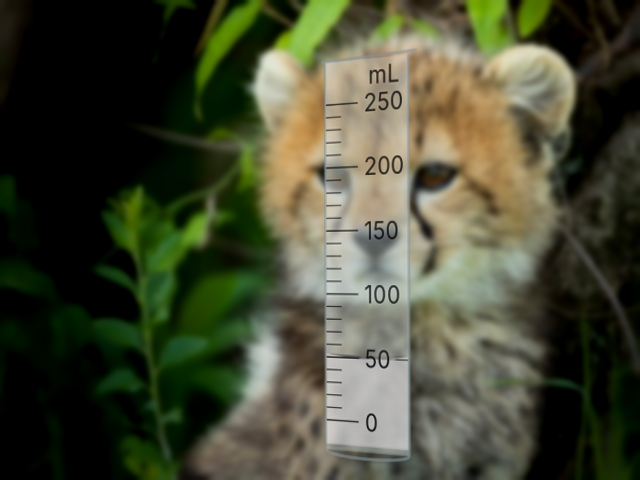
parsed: 50 mL
